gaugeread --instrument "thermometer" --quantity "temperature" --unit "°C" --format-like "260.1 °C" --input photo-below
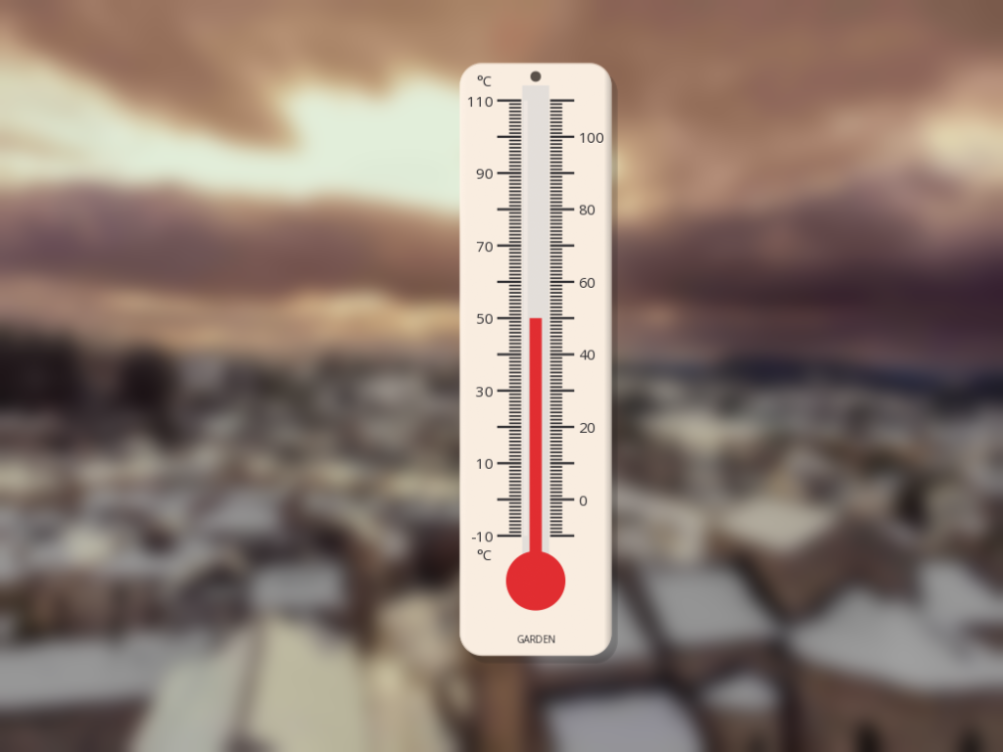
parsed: 50 °C
